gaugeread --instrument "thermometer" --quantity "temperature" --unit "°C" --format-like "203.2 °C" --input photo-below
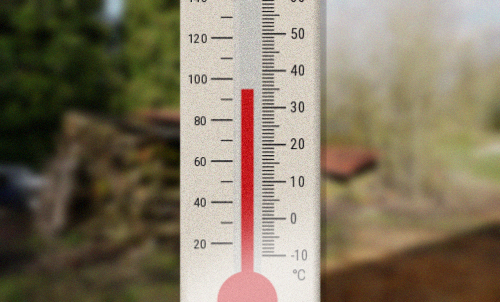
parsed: 35 °C
